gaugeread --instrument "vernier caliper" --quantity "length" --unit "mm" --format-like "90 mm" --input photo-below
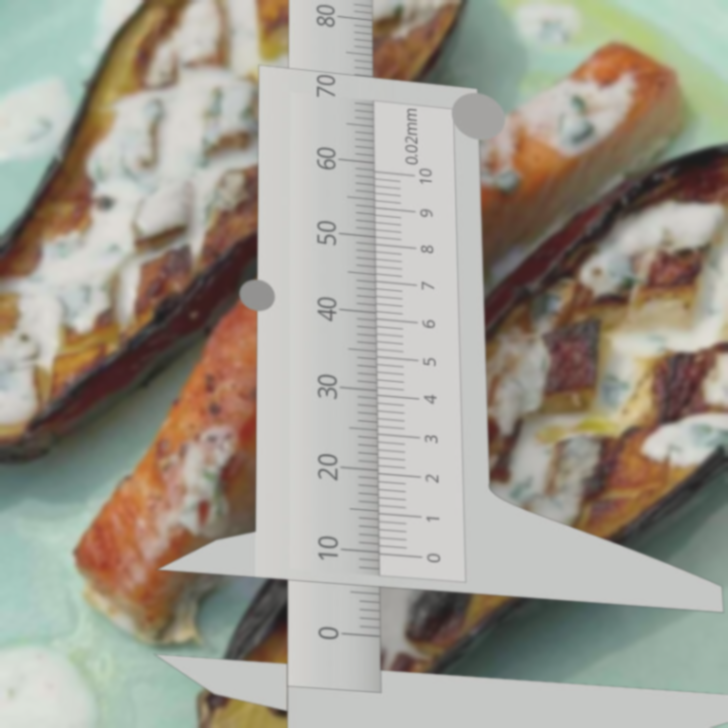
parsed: 9.8 mm
